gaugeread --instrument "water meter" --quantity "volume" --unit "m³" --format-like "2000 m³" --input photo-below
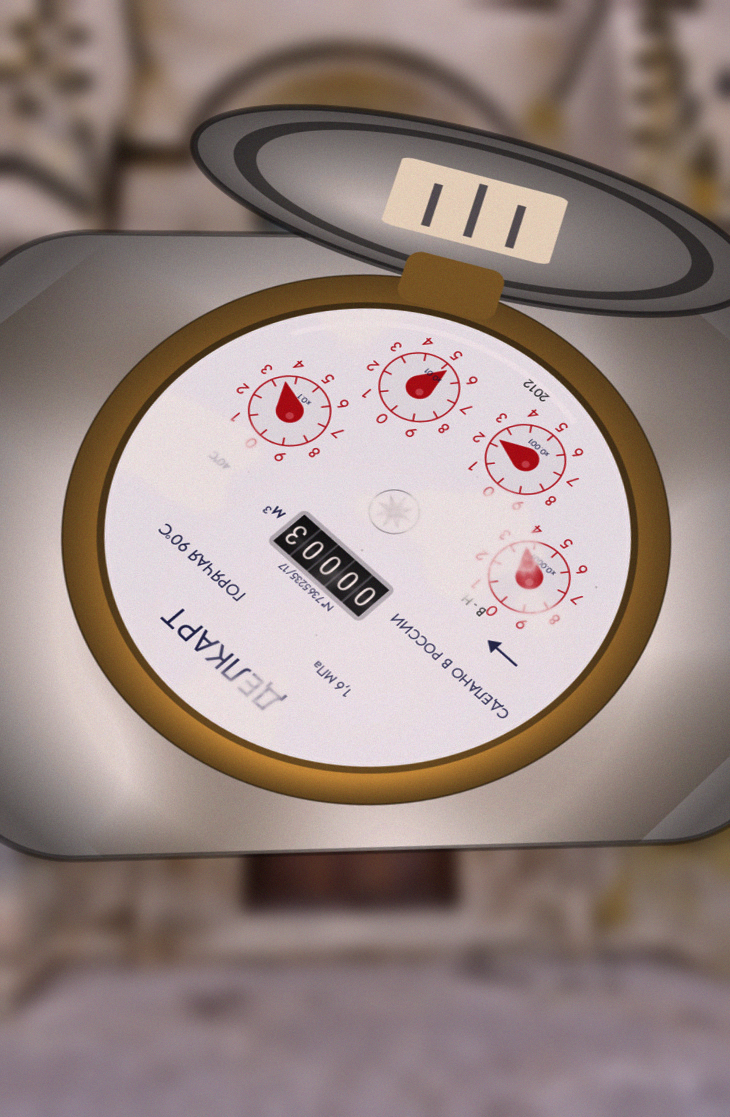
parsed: 3.3523 m³
